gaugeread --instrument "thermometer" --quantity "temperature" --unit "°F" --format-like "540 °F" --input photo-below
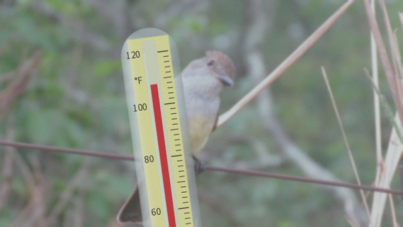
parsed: 108 °F
